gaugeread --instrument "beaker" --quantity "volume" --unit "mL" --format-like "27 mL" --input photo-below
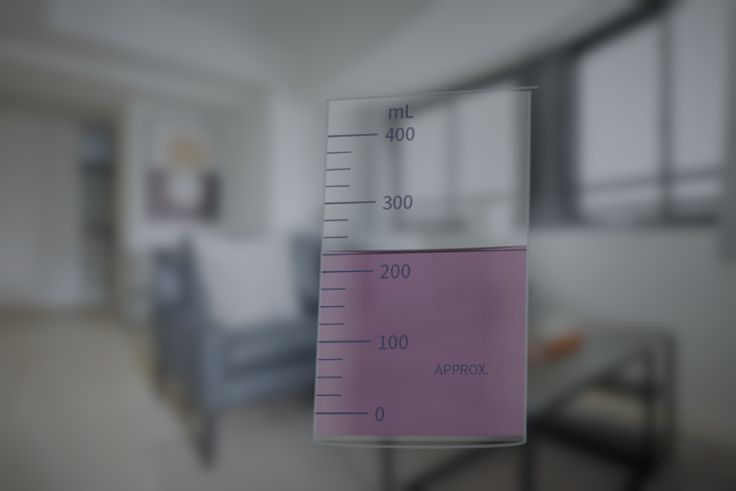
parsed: 225 mL
